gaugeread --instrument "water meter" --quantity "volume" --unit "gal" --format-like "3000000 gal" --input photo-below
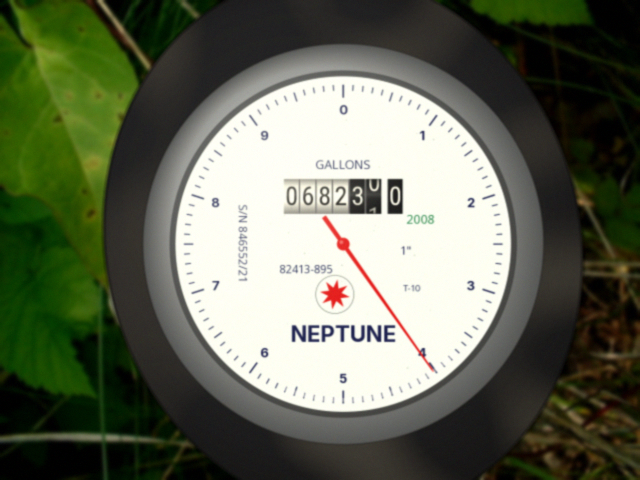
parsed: 682304.0 gal
